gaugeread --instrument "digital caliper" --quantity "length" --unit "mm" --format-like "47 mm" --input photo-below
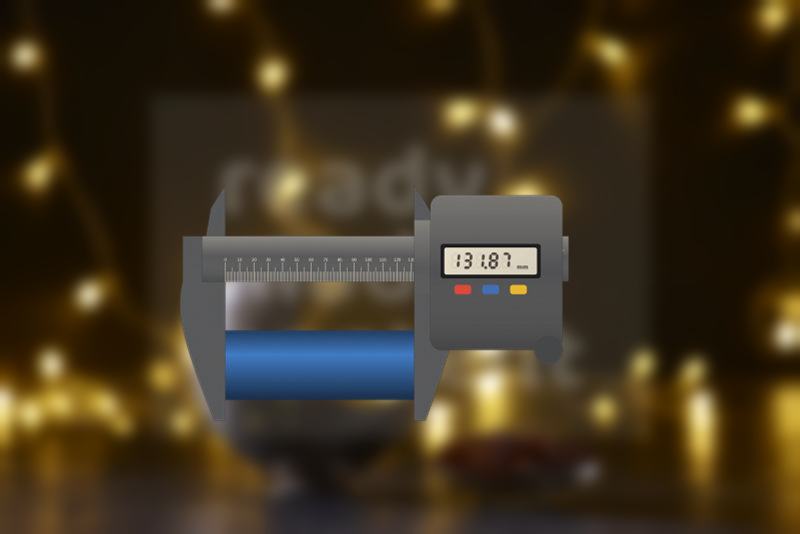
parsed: 131.87 mm
